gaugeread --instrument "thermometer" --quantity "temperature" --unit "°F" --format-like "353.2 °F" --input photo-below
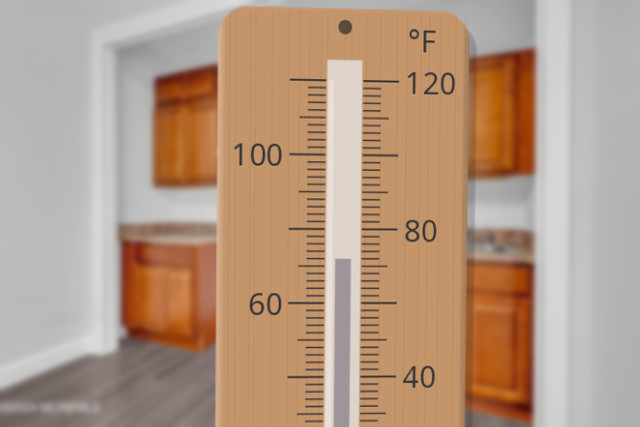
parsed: 72 °F
